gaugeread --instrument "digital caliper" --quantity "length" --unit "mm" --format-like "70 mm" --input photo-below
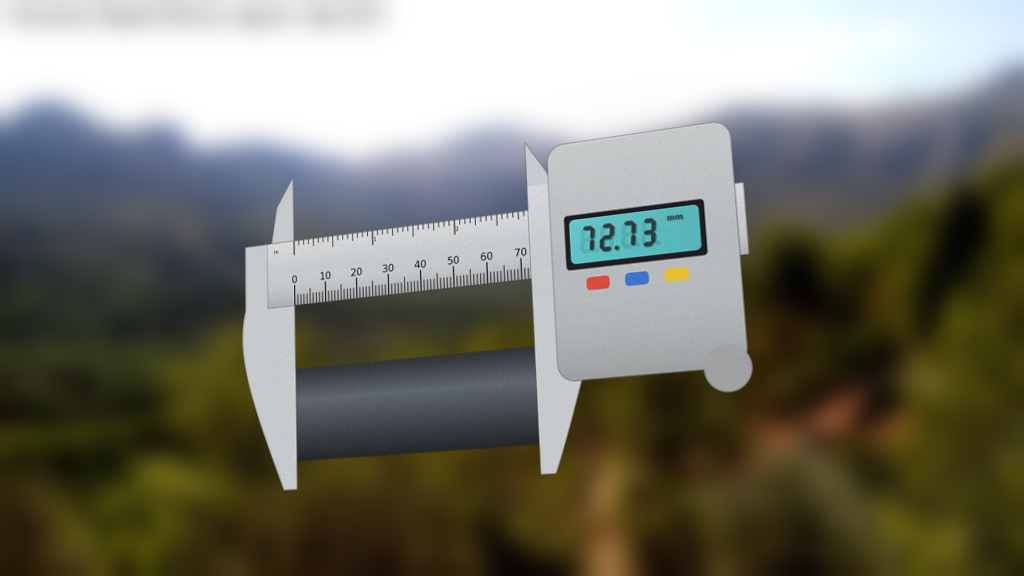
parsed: 72.73 mm
